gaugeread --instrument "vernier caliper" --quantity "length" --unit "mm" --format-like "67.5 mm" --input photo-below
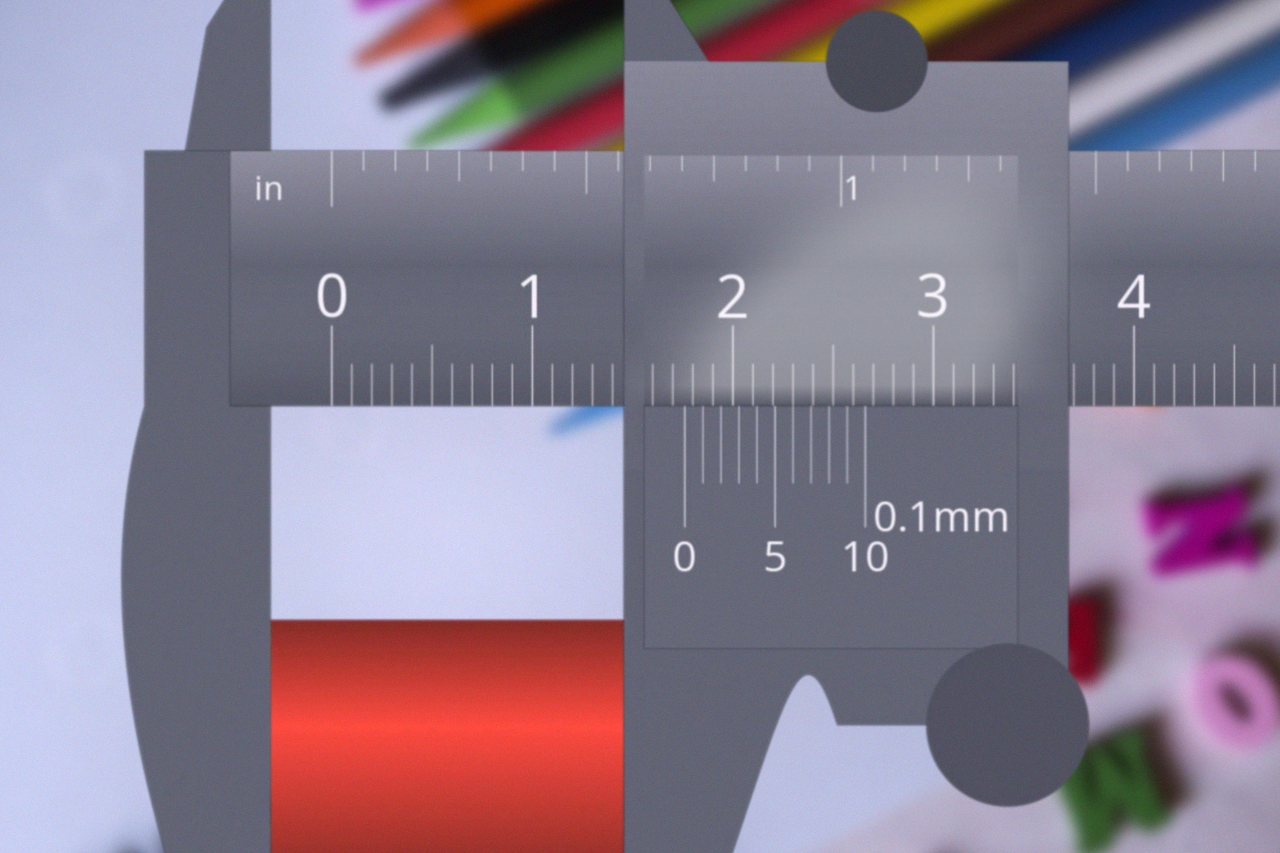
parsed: 17.6 mm
